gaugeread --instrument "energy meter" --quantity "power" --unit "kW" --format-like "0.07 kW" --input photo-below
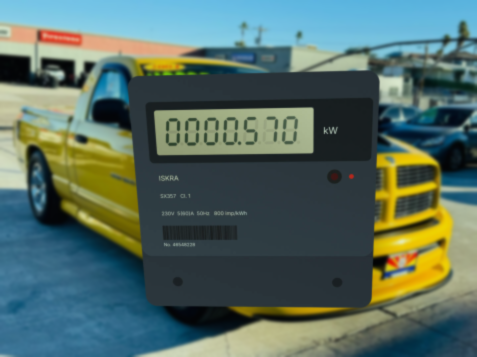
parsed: 0.570 kW
